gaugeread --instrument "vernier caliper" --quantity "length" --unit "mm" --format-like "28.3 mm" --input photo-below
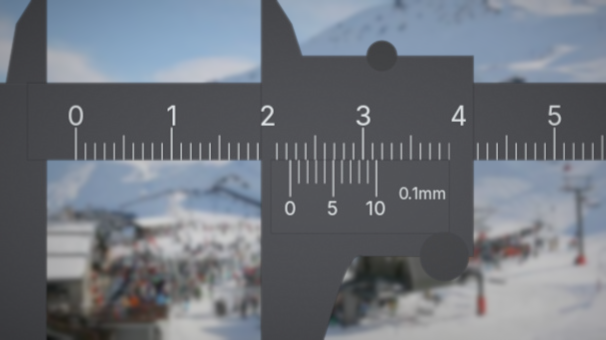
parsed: 22.4 mm
